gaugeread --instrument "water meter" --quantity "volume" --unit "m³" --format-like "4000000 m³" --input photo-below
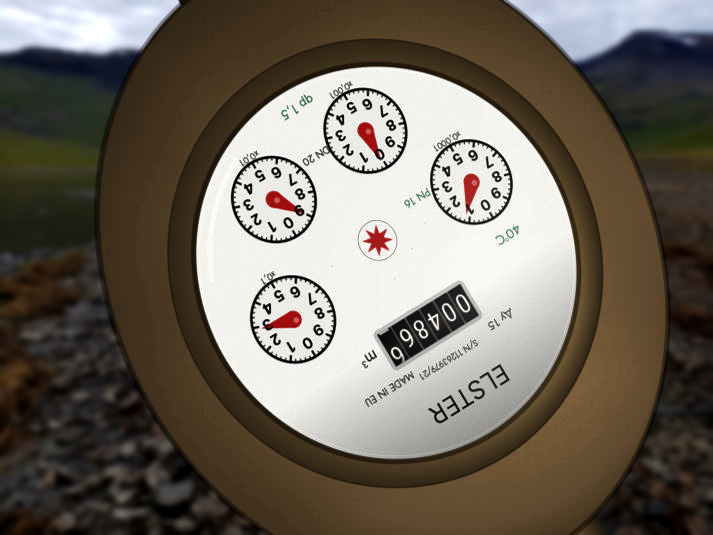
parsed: 4866.2901 m³
